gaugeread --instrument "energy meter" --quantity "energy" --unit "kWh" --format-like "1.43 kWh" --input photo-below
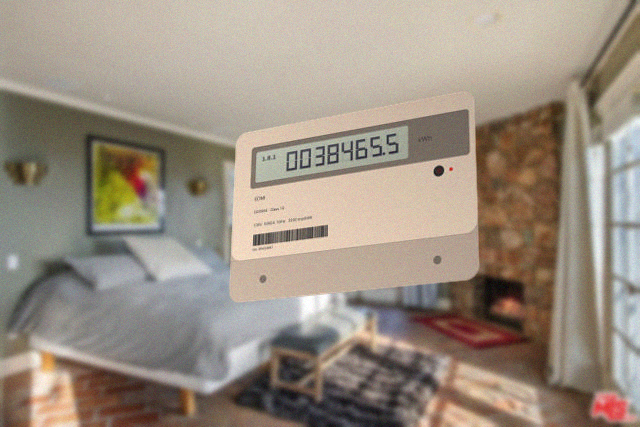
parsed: 38465.5 kWh
